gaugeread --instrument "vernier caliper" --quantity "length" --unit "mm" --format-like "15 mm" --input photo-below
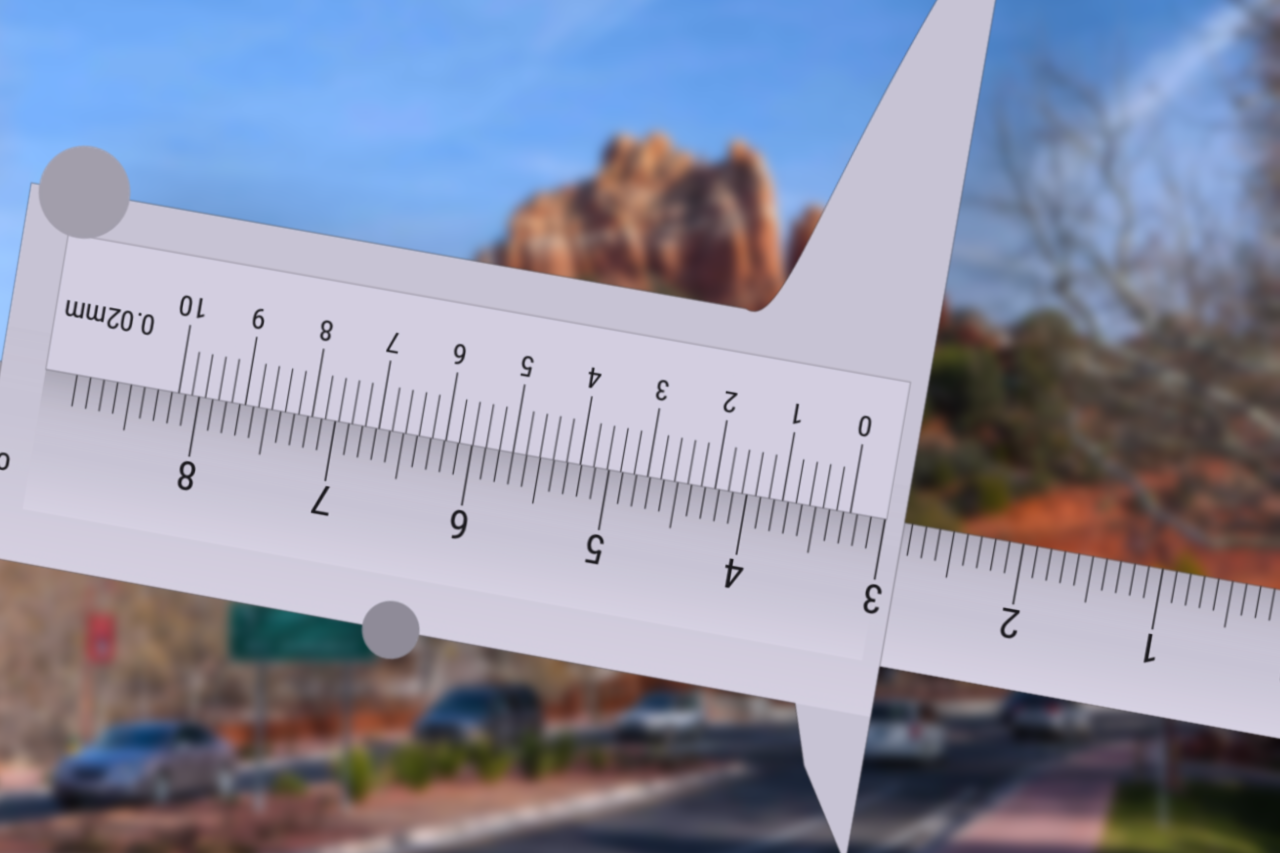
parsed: 32.5 mm
